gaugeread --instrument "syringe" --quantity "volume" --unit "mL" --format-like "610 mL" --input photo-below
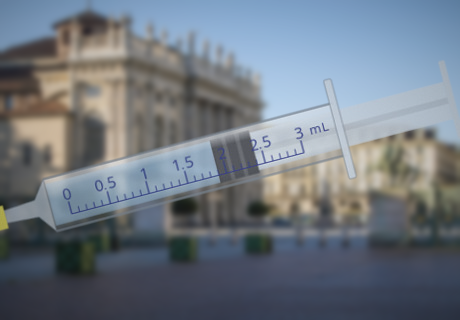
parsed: 1.9 mL
